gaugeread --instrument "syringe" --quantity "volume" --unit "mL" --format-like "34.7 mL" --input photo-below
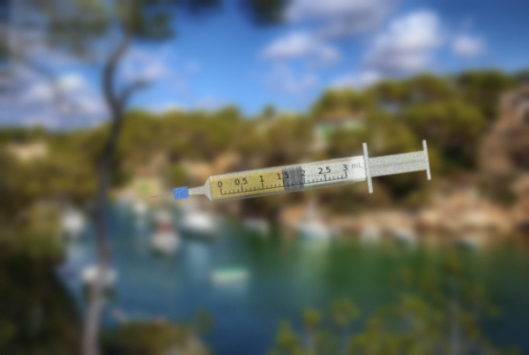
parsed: 1.5 mL
